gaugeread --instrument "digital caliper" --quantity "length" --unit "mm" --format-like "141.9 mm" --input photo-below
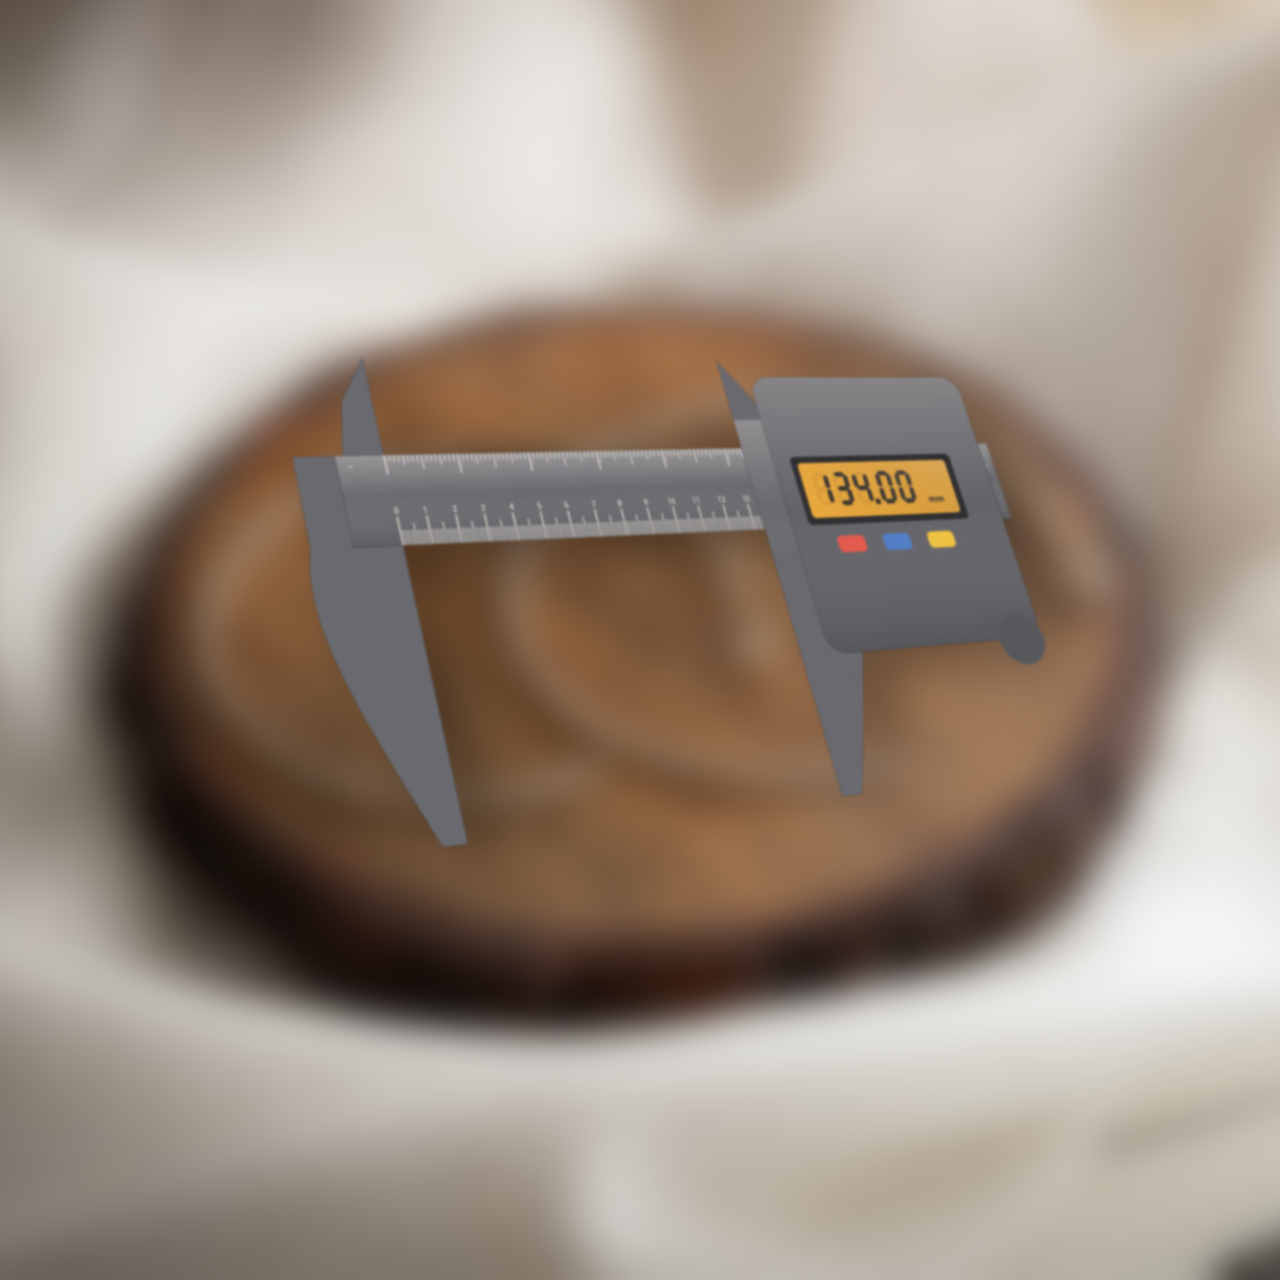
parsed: 134.00 mm
